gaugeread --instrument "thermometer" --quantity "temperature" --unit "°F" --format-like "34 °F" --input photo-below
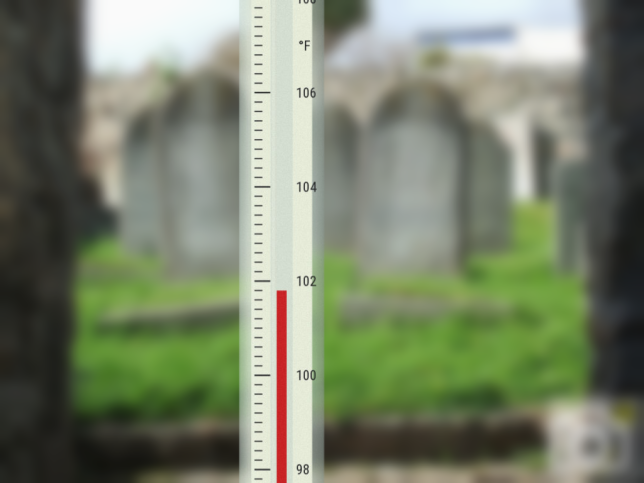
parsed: 101.8 °F
